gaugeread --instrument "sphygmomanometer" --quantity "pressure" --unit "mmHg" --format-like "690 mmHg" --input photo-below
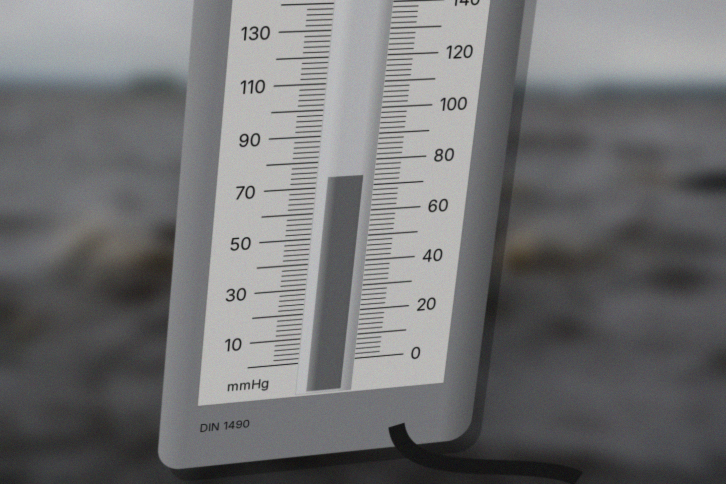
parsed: 74 mmHg
